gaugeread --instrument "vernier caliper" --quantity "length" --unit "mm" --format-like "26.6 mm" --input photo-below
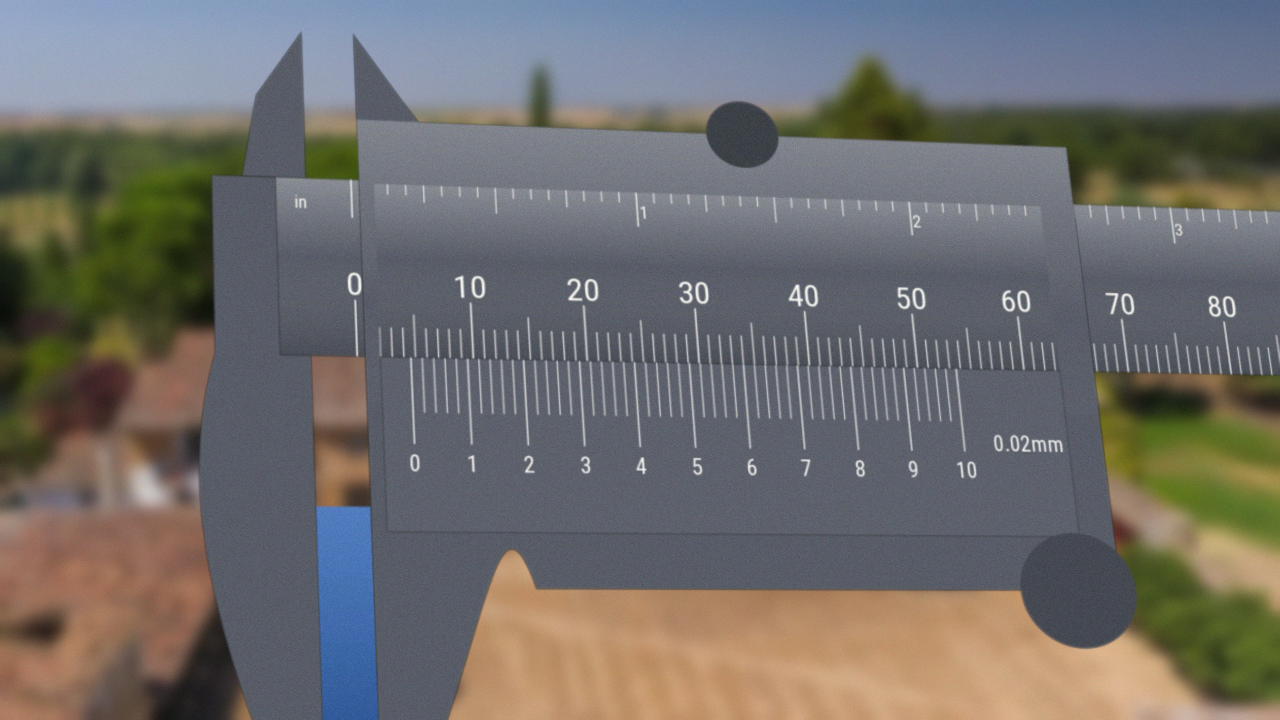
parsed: 4.6 mm
